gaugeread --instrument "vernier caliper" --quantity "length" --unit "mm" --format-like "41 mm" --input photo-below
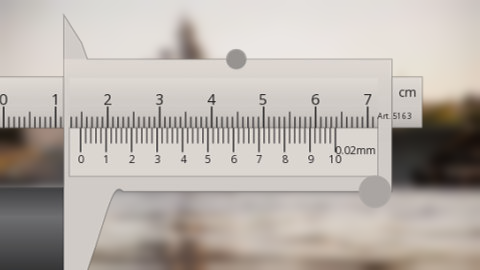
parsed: 14.8 mm
